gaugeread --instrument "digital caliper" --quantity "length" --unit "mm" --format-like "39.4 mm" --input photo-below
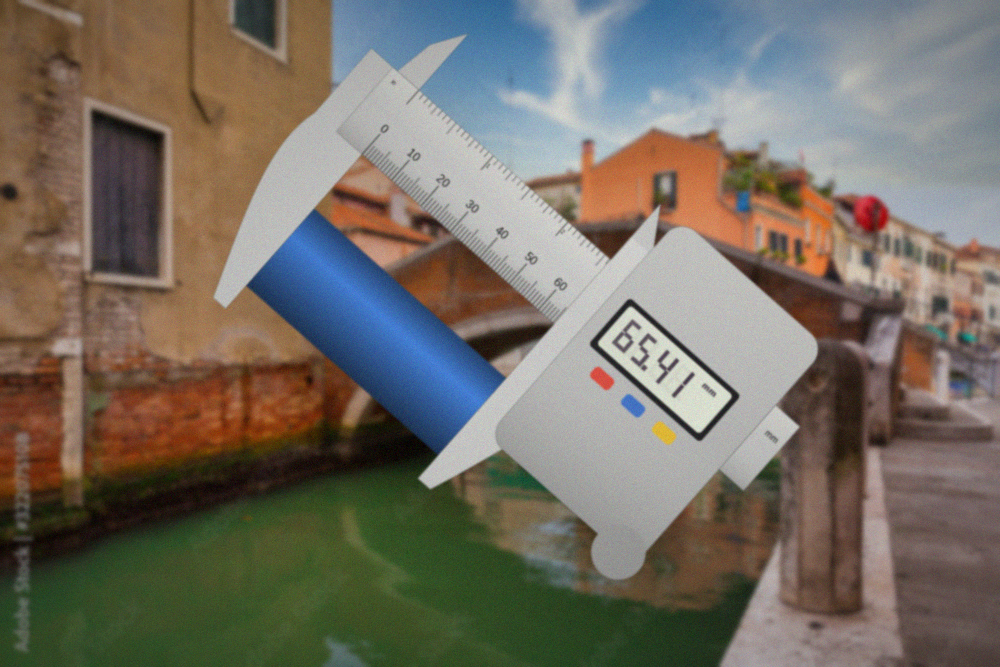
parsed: 65.41 mm
